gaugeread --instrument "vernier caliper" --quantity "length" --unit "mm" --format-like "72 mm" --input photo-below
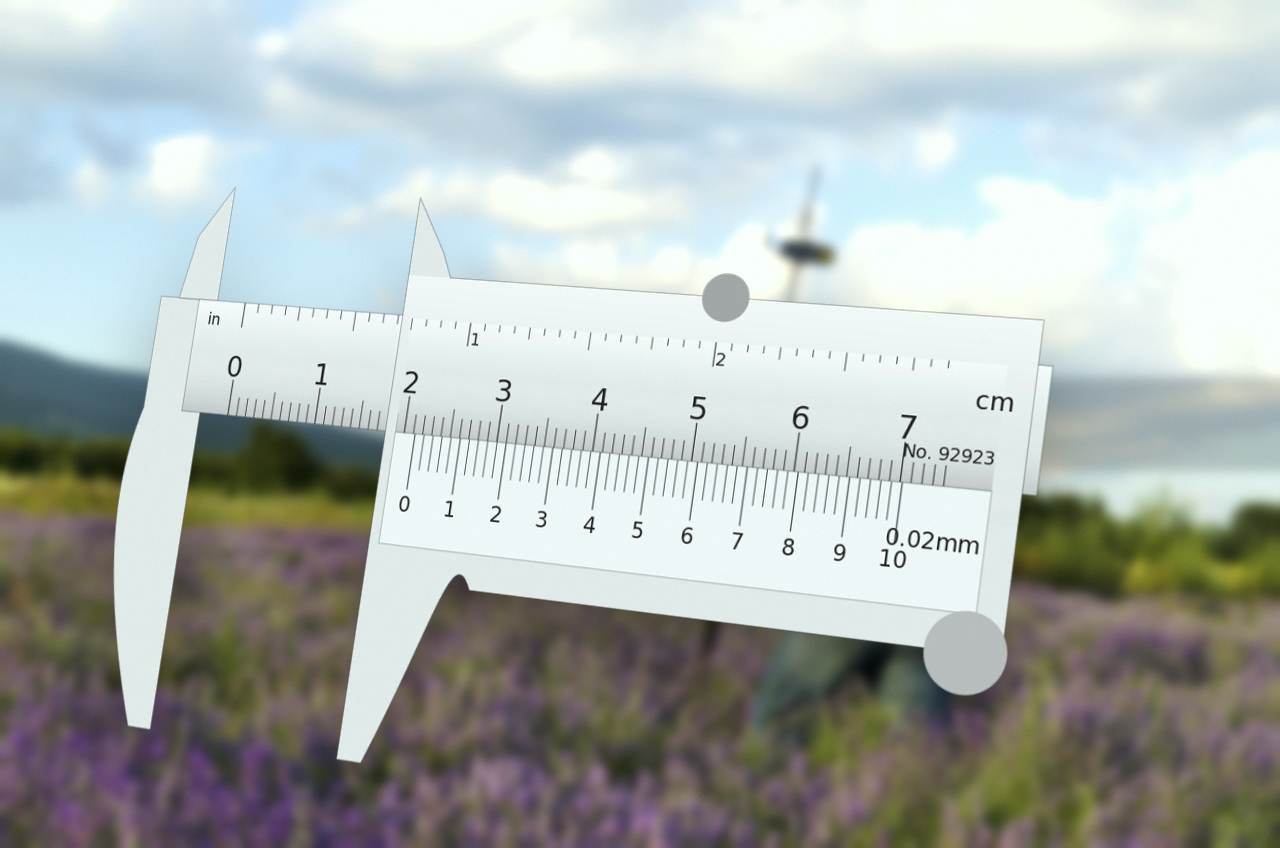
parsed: 21.2 mm
